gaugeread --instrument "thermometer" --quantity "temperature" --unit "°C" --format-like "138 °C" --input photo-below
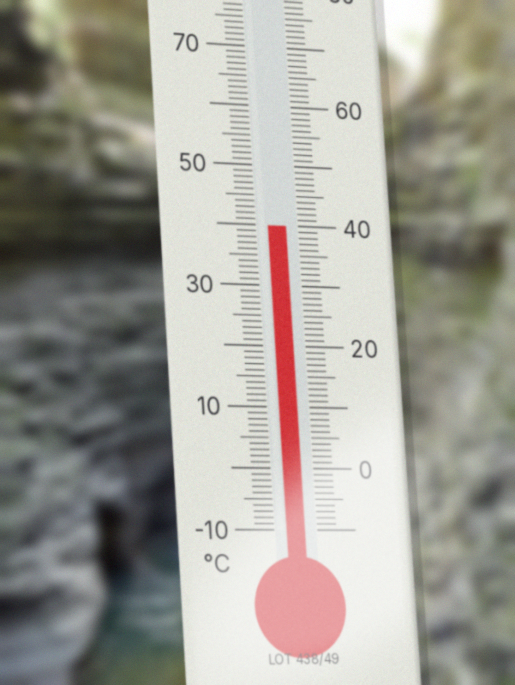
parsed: 40 °C
